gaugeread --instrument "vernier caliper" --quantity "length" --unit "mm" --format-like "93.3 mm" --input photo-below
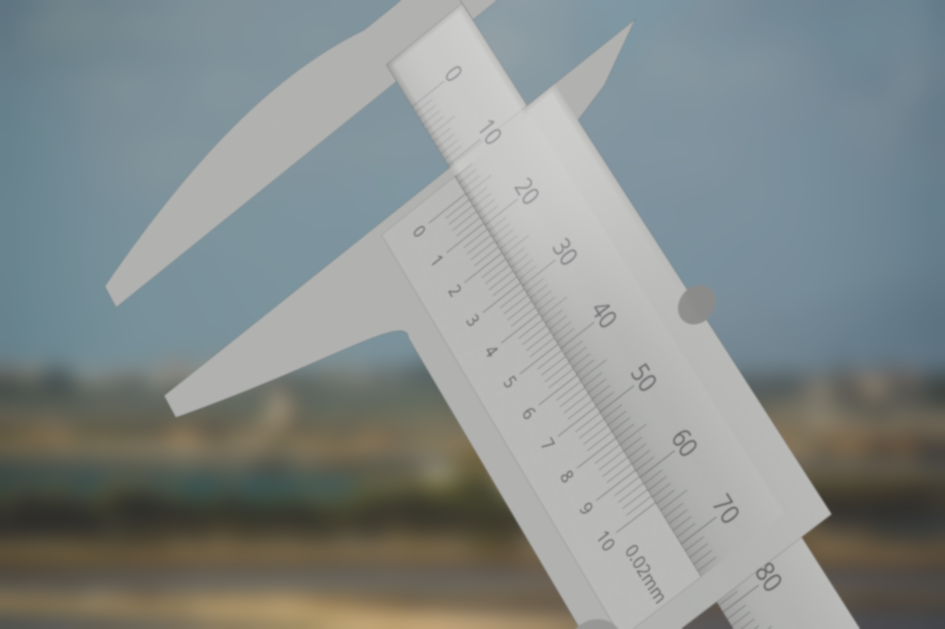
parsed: 14.8 mm
